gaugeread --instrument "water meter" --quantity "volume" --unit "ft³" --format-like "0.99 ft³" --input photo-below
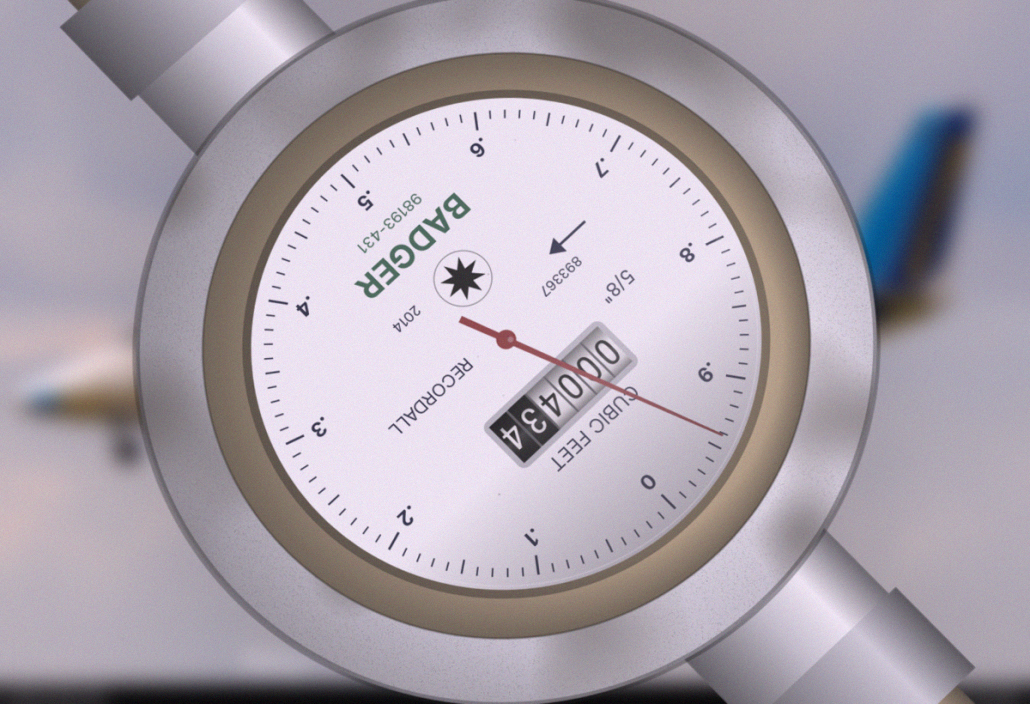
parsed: 433.94 ft³
